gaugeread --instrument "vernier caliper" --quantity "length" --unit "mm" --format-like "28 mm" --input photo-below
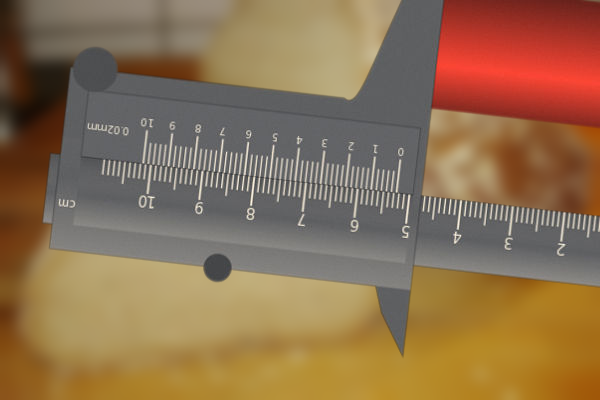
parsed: 52.5 mm
